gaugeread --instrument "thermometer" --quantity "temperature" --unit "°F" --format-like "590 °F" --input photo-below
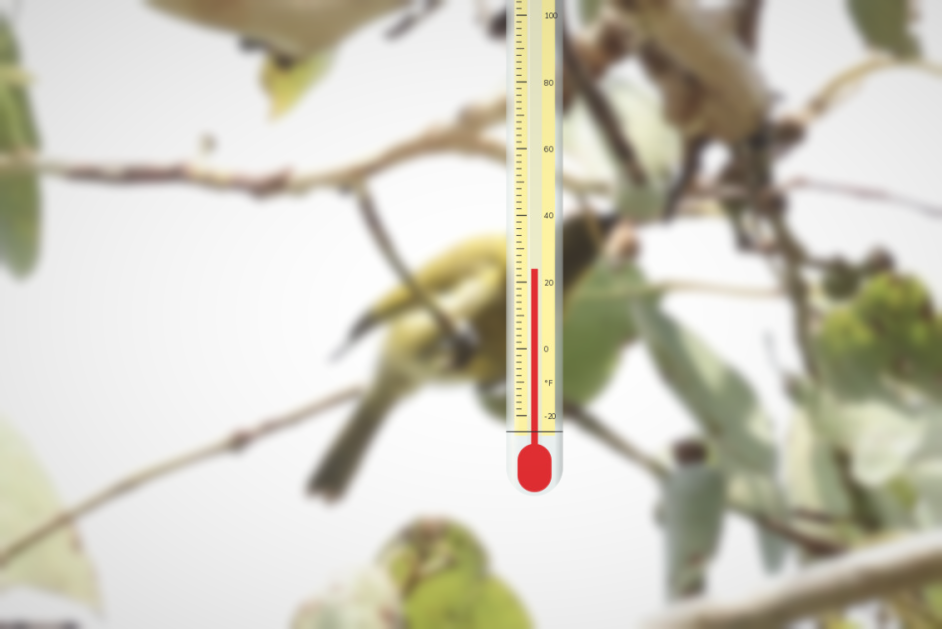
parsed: 24 °F
